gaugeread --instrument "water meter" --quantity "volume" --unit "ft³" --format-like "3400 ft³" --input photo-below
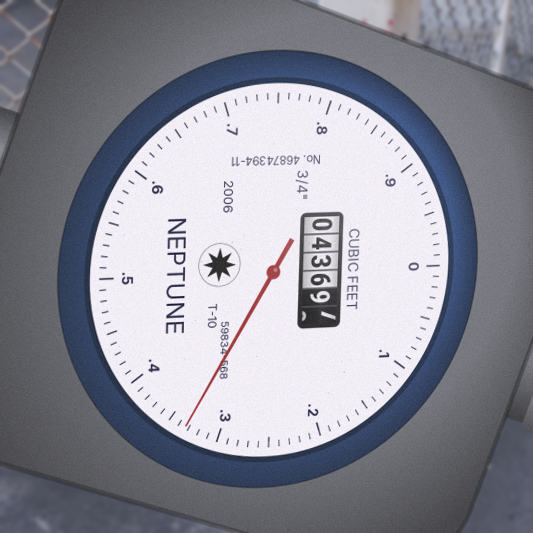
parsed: 43697.33 ft³
